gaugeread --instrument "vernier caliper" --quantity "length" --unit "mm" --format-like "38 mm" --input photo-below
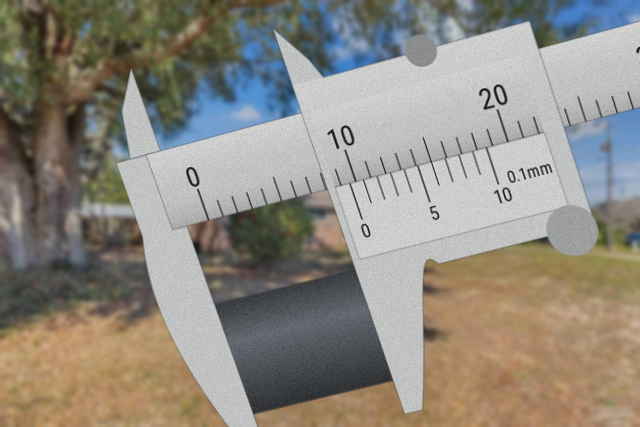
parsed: 9.6 mm
